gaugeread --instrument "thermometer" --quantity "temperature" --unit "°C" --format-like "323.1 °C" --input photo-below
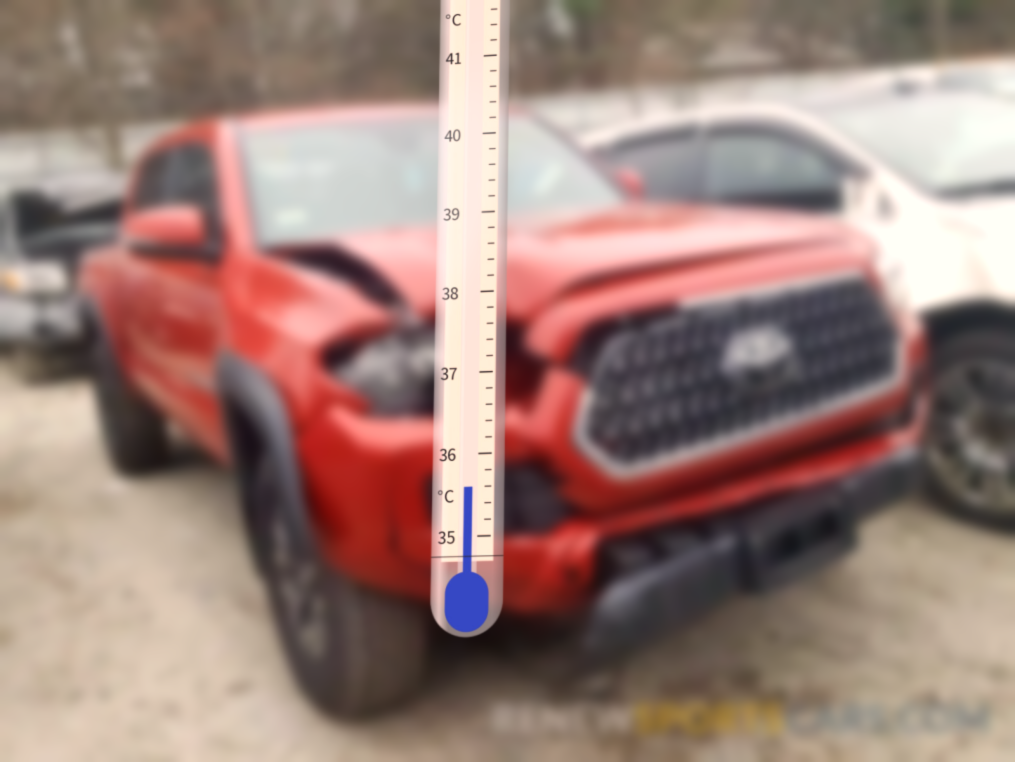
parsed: 35.6 °C
